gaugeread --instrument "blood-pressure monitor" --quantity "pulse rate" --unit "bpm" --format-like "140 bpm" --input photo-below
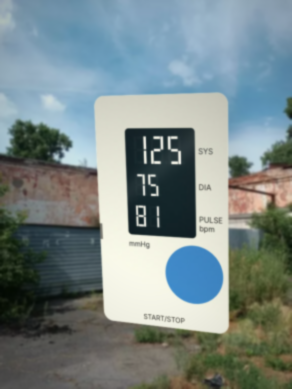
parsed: 81 bpm
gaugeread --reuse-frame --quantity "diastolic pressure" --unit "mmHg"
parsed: 75 mmHg
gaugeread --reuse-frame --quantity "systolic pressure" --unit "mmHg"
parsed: 125 mmHg
